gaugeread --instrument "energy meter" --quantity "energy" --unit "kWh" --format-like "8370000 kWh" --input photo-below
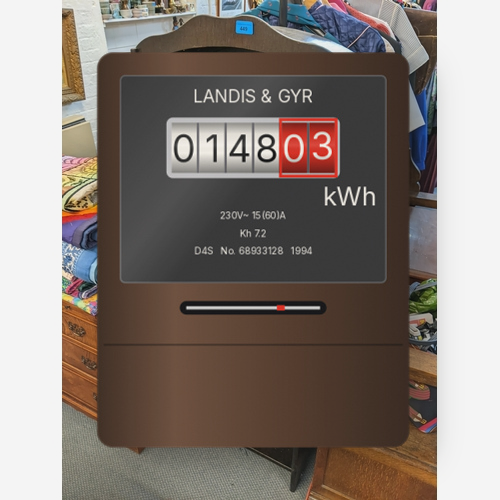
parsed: 148.03 kWh
